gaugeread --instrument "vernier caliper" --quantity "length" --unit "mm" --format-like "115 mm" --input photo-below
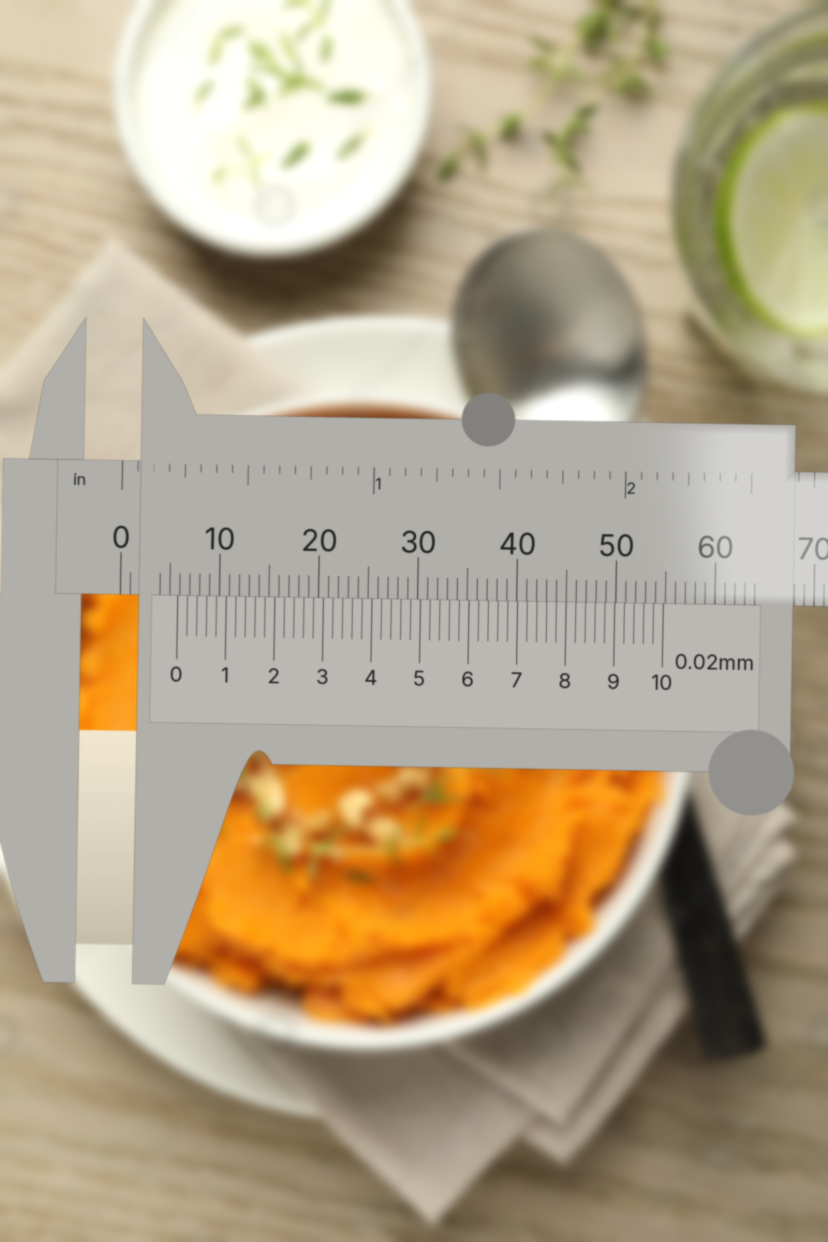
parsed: 5.8 mm
